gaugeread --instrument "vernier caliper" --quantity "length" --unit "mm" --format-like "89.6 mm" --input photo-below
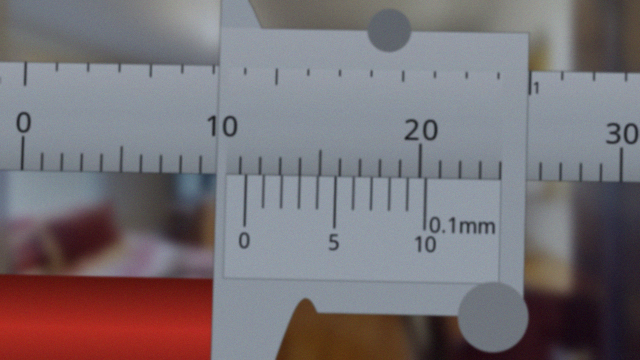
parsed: 11.3 mm
